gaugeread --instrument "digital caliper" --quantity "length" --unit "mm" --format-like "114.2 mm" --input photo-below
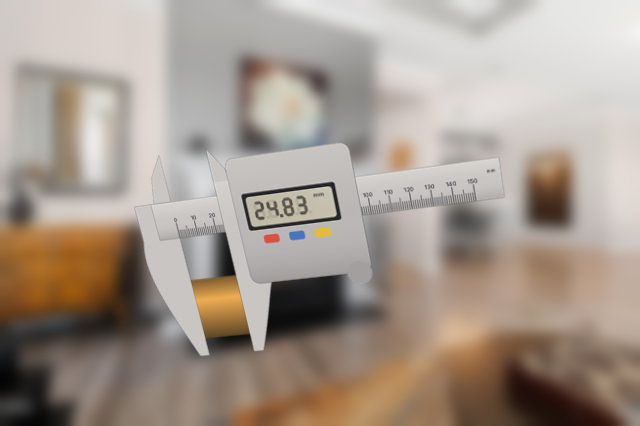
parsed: 24.83 mm
